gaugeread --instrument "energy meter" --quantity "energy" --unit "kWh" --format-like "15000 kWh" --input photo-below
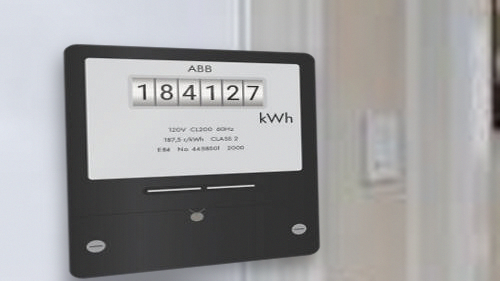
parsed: 184127 kWh
